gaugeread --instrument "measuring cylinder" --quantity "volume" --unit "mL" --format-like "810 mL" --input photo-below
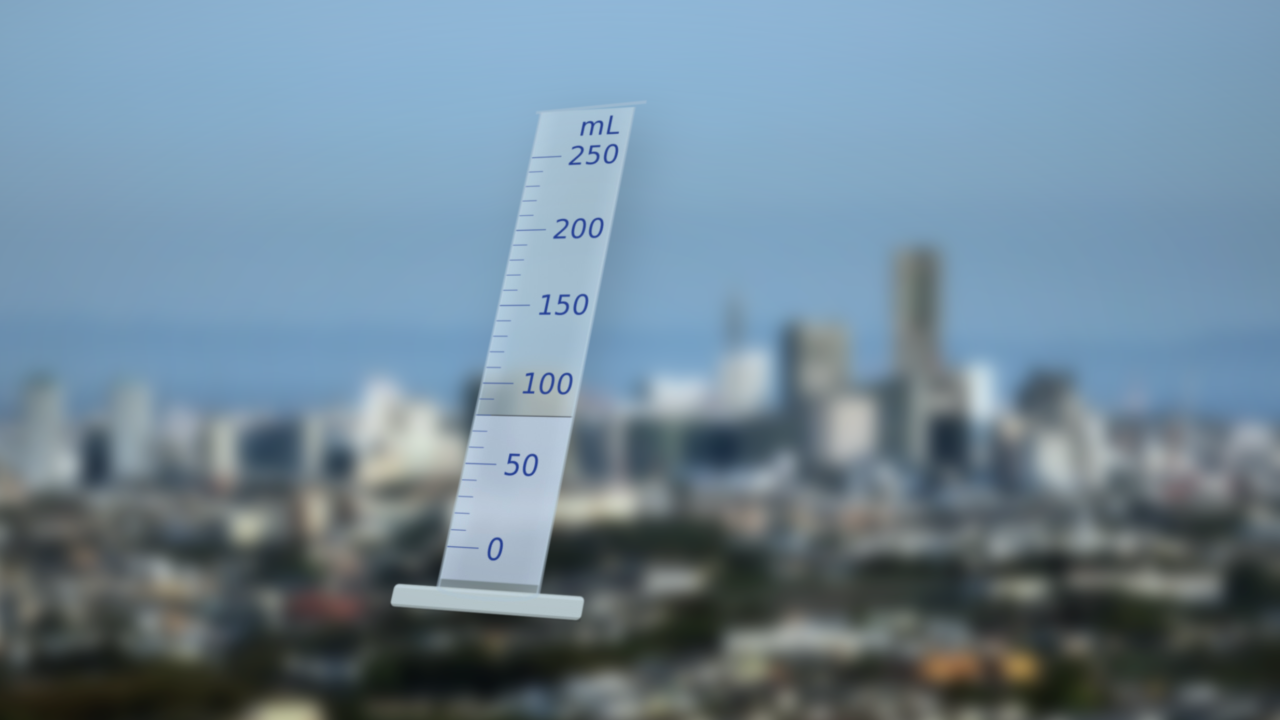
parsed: 80 mL
